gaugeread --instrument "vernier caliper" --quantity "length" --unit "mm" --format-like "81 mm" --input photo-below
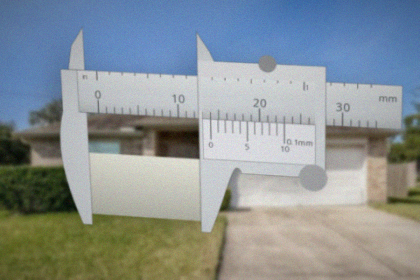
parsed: 14.0 mm
